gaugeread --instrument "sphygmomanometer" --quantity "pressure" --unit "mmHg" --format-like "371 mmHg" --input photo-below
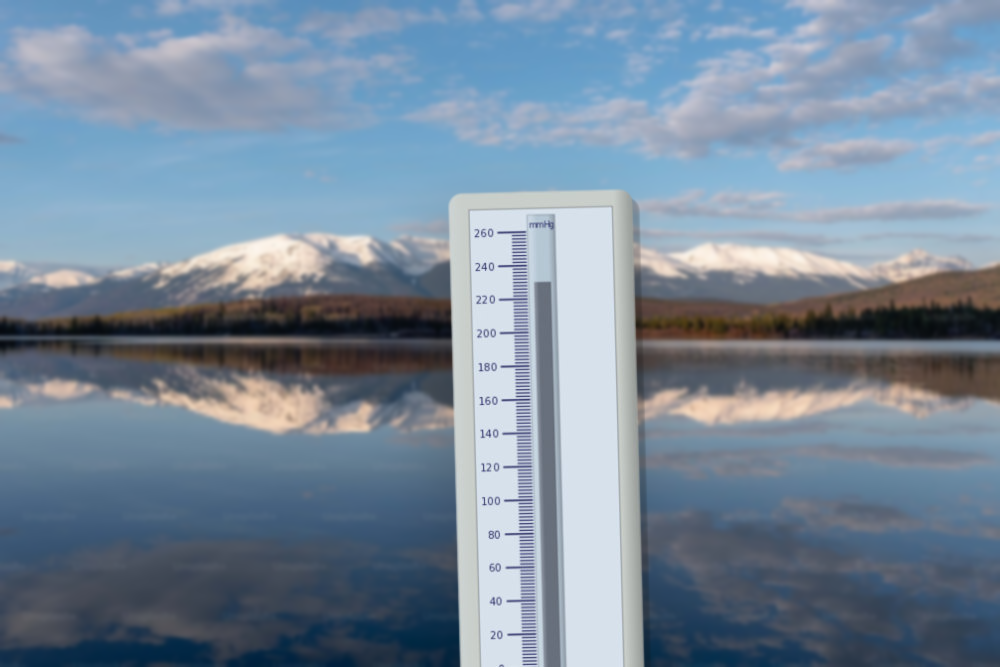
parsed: 230 mmHg
